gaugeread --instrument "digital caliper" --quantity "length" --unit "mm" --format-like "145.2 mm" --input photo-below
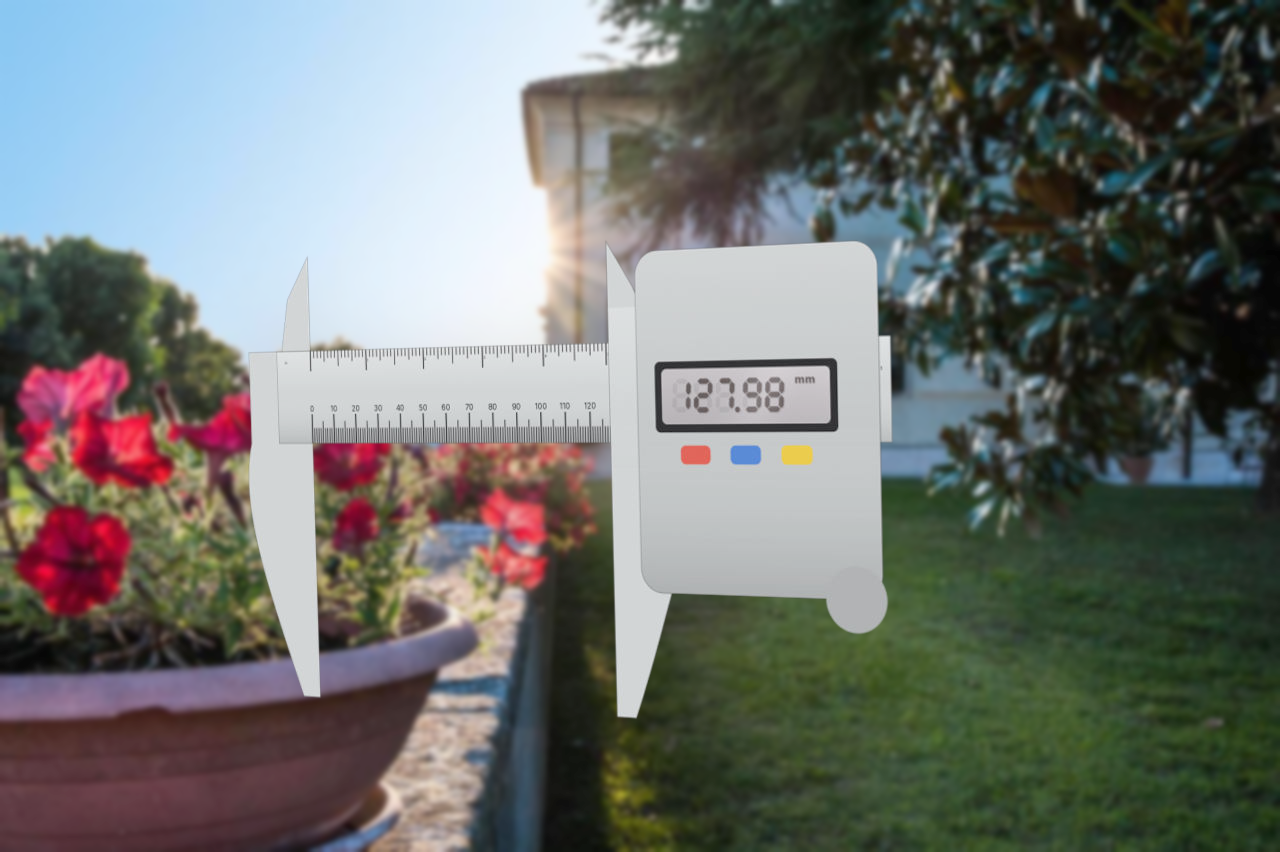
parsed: 127.98 mm
